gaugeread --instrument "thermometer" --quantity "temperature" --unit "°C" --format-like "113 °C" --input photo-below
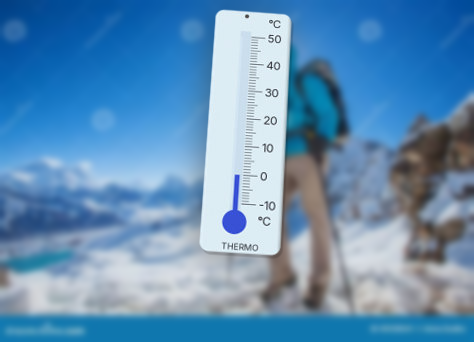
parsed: 0 °C
